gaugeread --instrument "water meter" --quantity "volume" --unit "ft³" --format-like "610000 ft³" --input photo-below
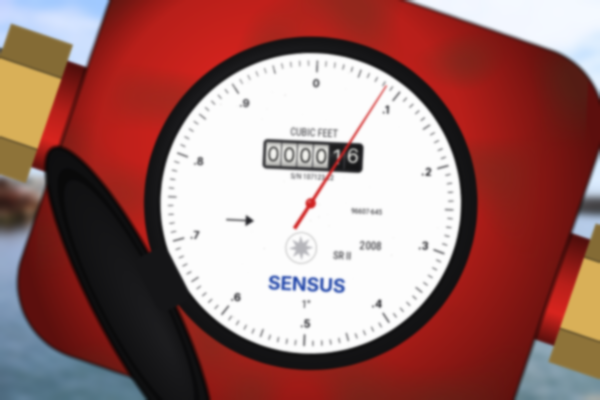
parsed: 16.08 ft³
